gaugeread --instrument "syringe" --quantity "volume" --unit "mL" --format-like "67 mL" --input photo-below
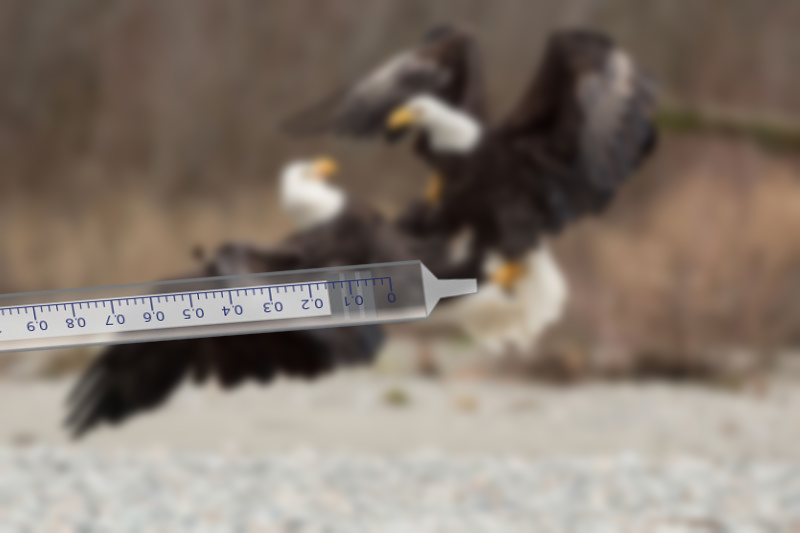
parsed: 0.04 mL
